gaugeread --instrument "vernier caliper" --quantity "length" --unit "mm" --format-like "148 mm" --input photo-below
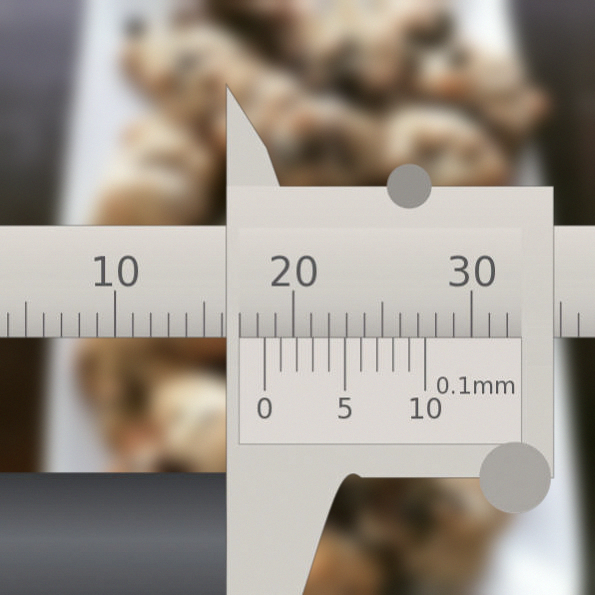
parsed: 18.4 mm
